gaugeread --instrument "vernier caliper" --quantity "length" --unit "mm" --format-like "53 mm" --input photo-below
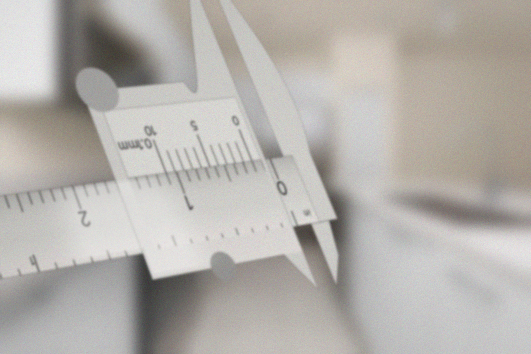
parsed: 2.0 mm
